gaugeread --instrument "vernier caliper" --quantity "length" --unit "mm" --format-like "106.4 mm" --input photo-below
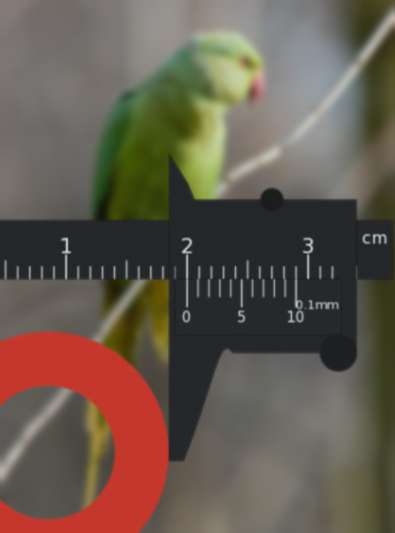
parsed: 20.0 mm
